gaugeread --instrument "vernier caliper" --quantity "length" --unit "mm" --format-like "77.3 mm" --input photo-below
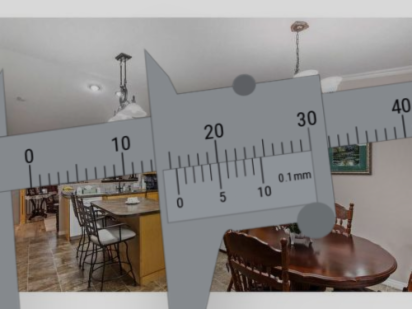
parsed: 15.6 mm
